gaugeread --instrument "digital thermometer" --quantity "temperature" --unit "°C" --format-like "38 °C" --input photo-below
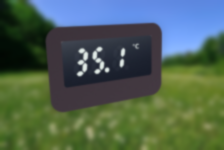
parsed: 35.1 °C
